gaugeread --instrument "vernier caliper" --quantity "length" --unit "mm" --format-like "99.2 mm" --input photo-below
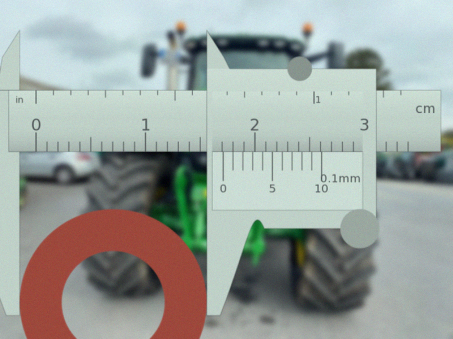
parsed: 17.1 mm
